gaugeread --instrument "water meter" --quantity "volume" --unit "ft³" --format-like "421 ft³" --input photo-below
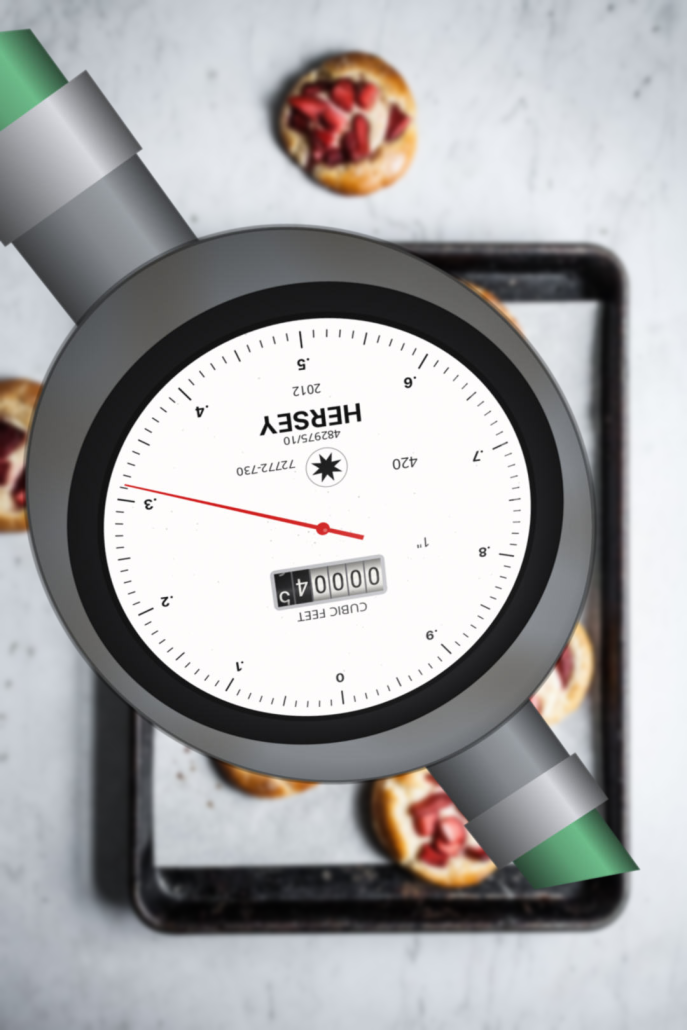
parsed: 45.31 ft³
